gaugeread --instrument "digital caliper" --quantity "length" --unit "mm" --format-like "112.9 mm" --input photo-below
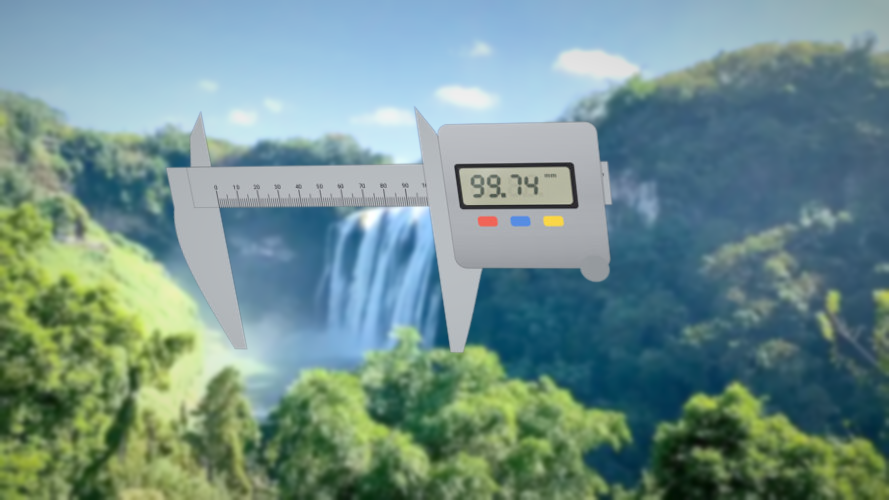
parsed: 99.74 mm
